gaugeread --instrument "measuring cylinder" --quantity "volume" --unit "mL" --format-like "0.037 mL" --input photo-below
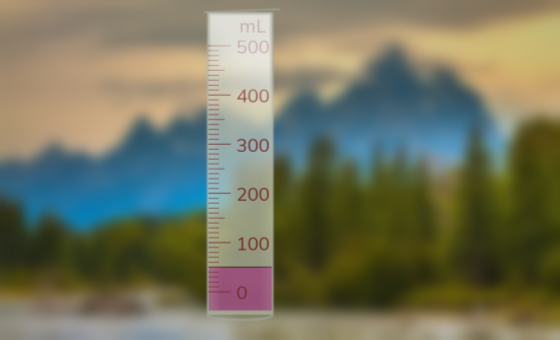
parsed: 50 mL
